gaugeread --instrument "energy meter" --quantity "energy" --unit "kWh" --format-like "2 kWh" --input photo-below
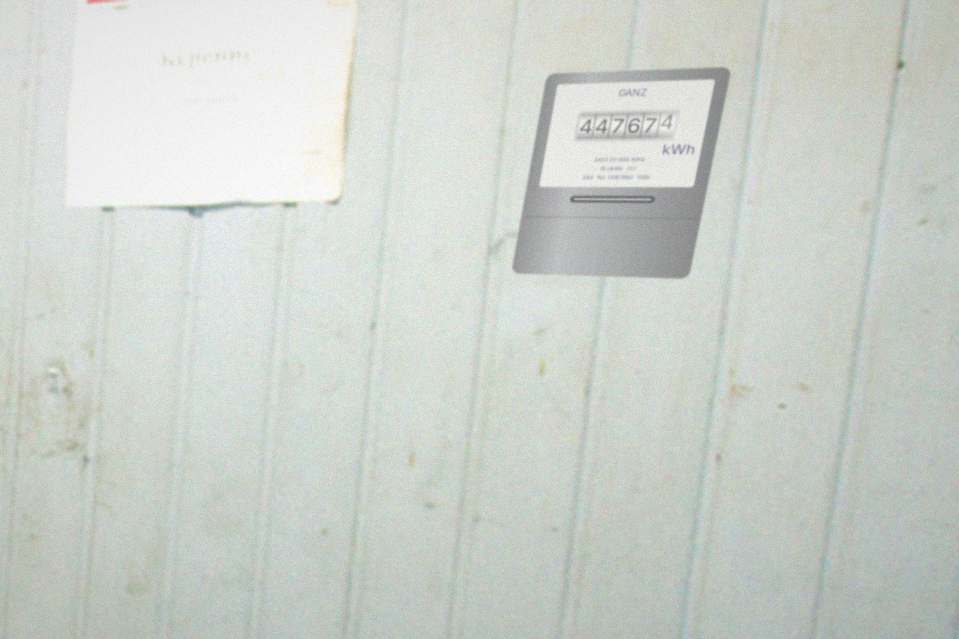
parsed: 447674 kWh
